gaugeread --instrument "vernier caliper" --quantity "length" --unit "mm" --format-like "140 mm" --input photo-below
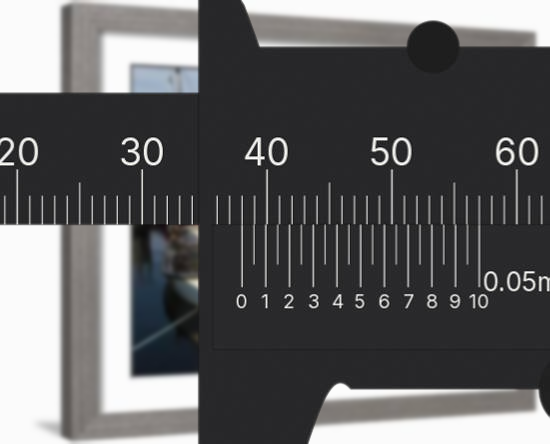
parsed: 38.0 mm
